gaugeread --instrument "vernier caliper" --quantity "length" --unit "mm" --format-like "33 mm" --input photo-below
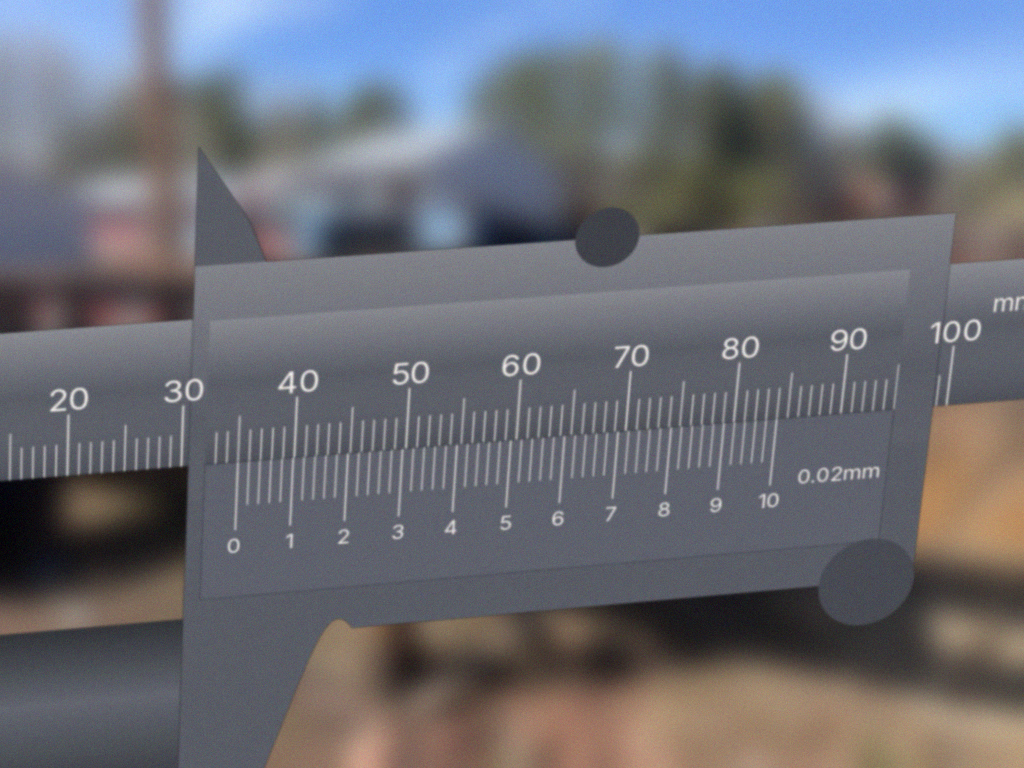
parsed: 35.0 mm
